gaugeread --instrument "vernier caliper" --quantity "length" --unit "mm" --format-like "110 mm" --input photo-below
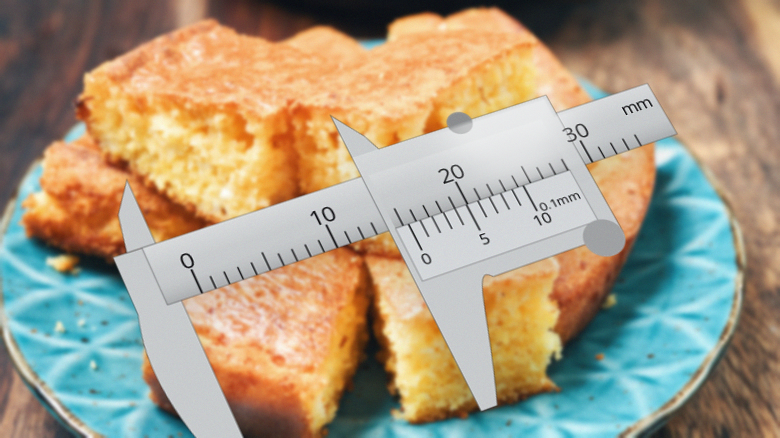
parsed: 15.4 mm
